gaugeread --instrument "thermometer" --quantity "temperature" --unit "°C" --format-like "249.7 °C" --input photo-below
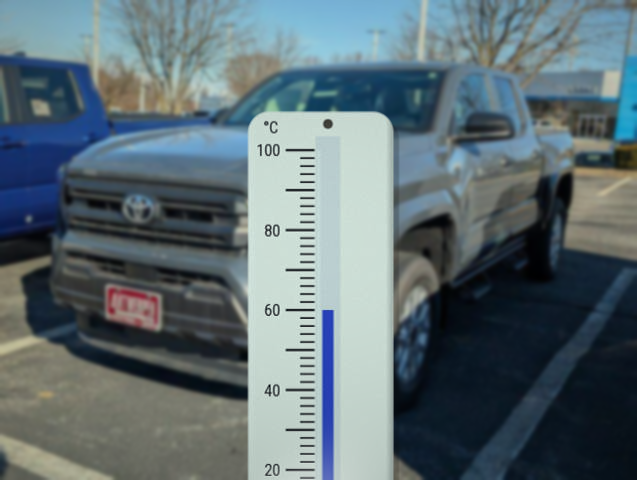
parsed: 60 °C
